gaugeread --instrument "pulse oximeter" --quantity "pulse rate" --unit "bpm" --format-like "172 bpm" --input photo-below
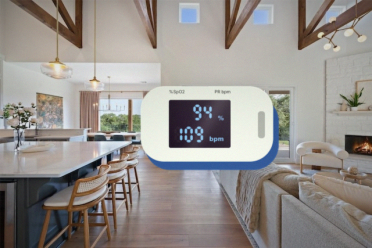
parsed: 109 bpm
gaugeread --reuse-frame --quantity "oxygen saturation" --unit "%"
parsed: 94 %
